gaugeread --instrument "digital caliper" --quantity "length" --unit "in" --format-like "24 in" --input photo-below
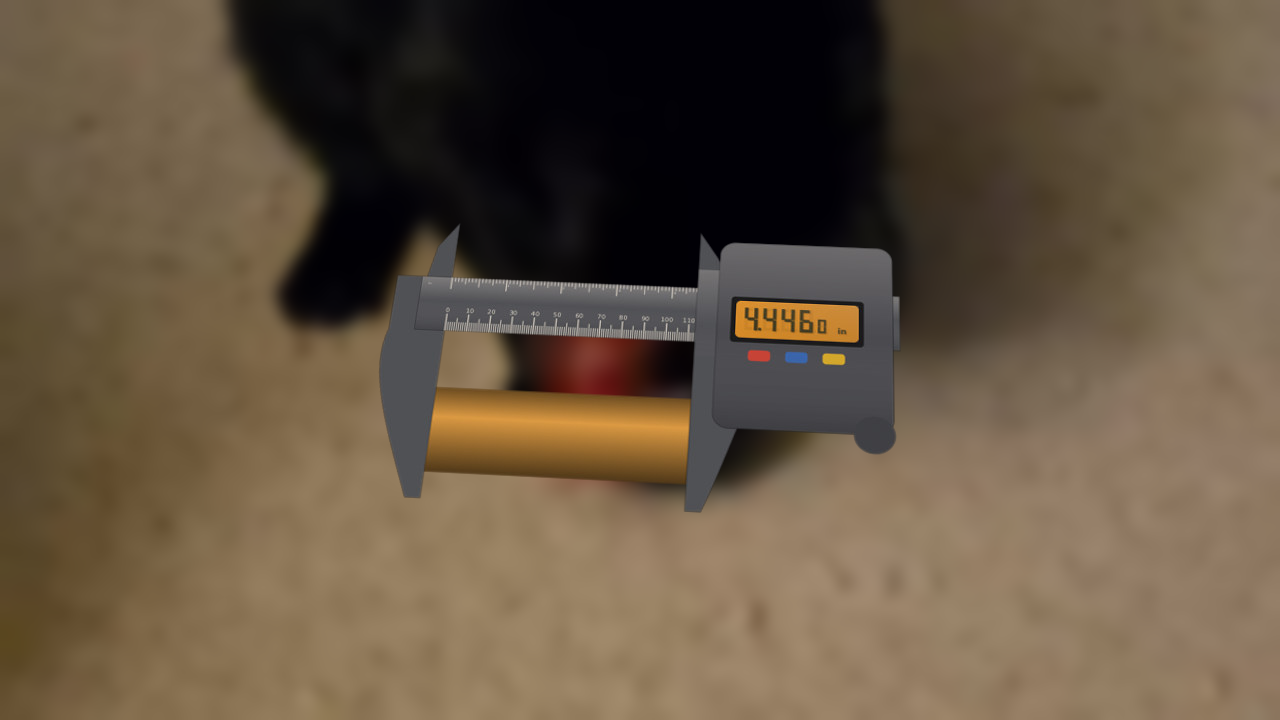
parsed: 4.4460 in
